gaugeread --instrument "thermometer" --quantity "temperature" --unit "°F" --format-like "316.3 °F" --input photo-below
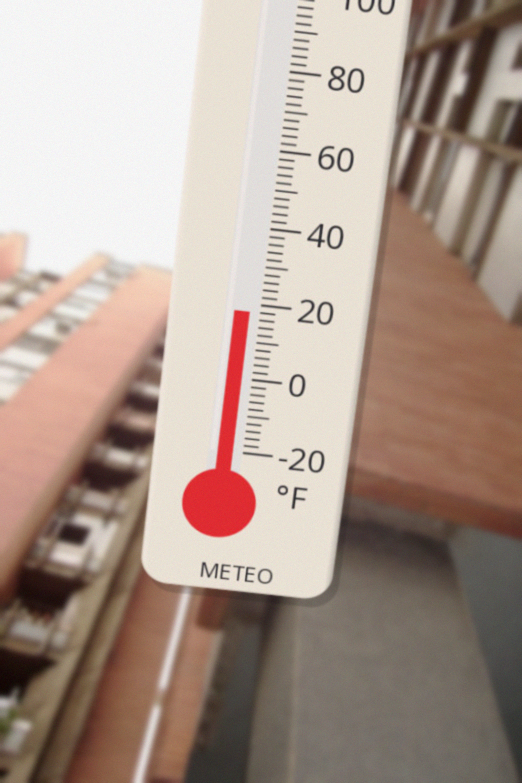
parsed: 18 °F
